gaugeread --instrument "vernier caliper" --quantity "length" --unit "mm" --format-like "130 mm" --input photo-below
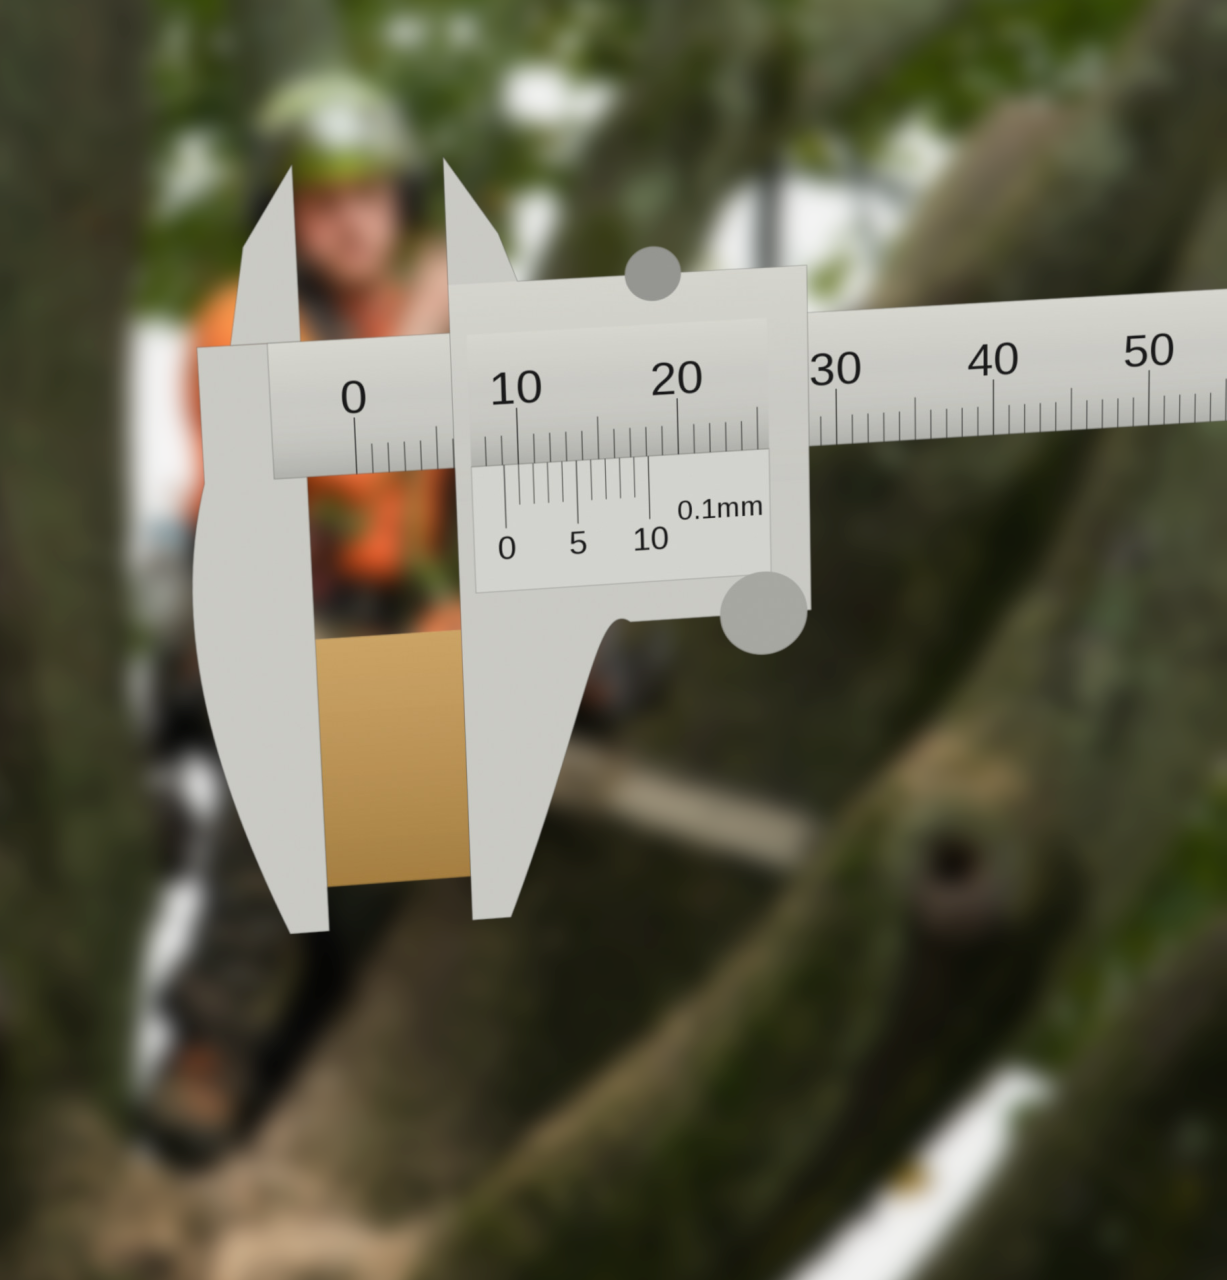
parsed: 9.1 mm
